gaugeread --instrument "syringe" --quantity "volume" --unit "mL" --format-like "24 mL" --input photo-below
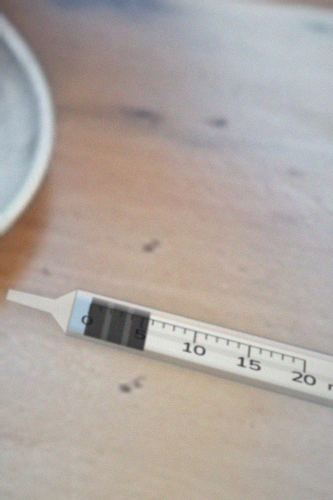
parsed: 0 mL
